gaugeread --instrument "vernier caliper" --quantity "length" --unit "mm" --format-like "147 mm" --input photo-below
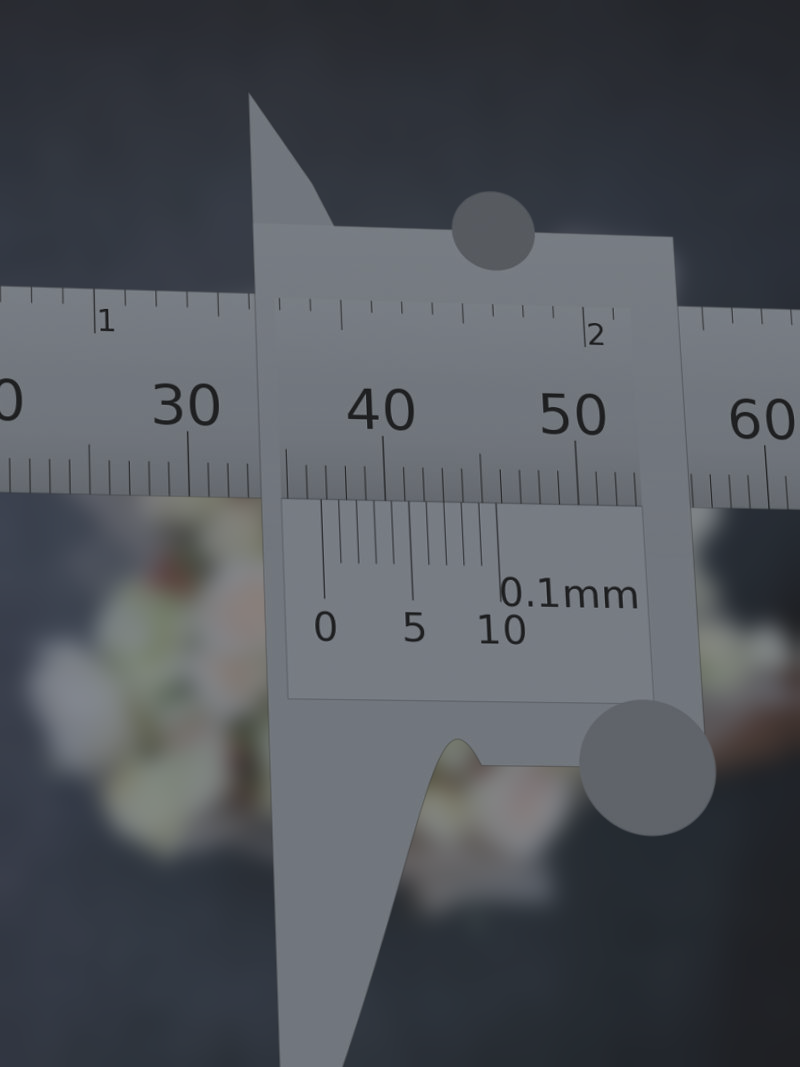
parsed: 36.7 mm
